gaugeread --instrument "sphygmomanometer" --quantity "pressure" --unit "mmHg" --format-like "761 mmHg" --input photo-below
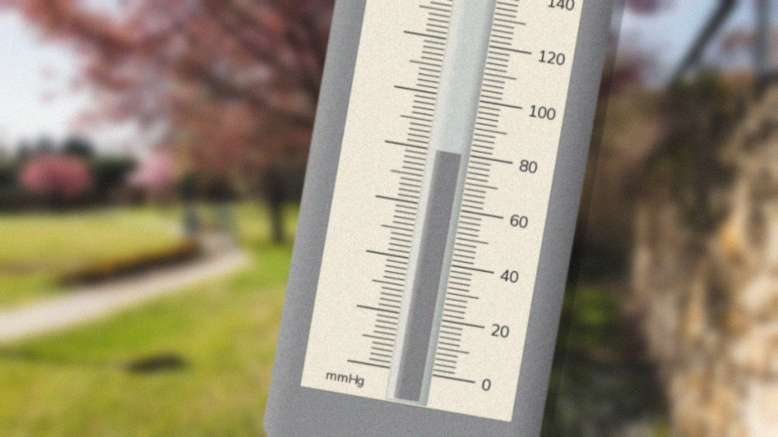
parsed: 80 mmHg
